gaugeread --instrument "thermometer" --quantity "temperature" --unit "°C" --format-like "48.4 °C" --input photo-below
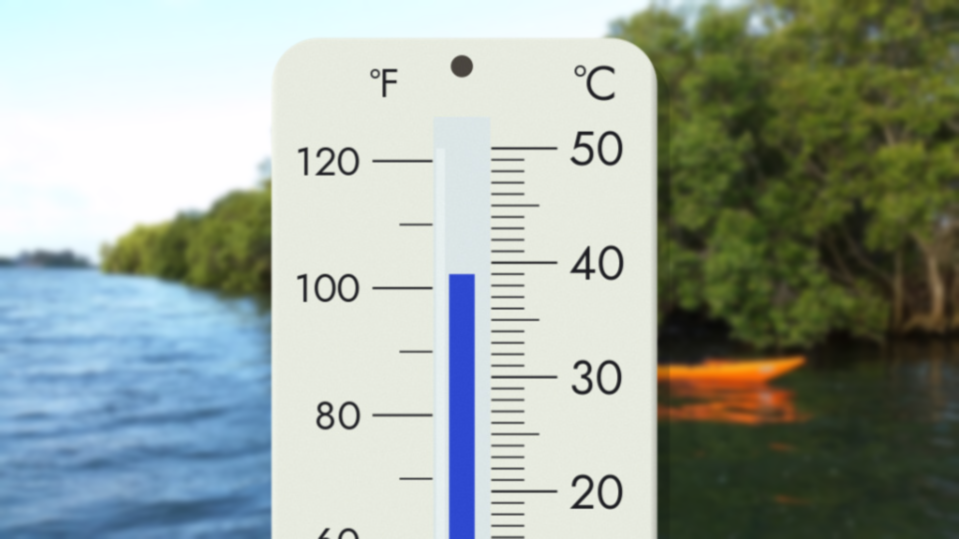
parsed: 39 °C
